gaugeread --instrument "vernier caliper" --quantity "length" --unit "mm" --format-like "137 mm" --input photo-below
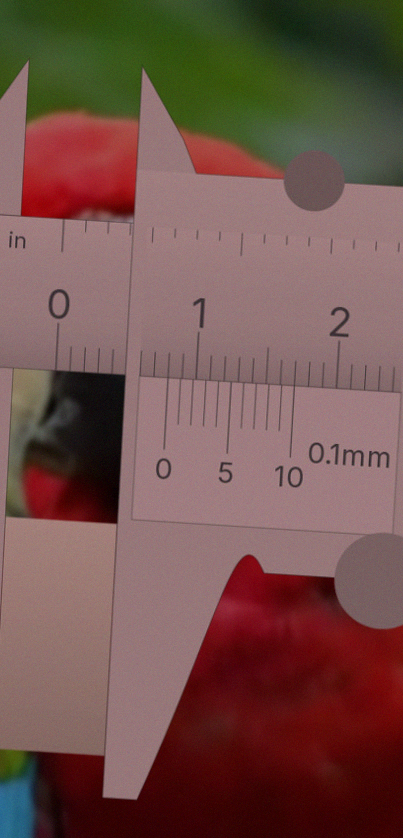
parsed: 8.0 mm
